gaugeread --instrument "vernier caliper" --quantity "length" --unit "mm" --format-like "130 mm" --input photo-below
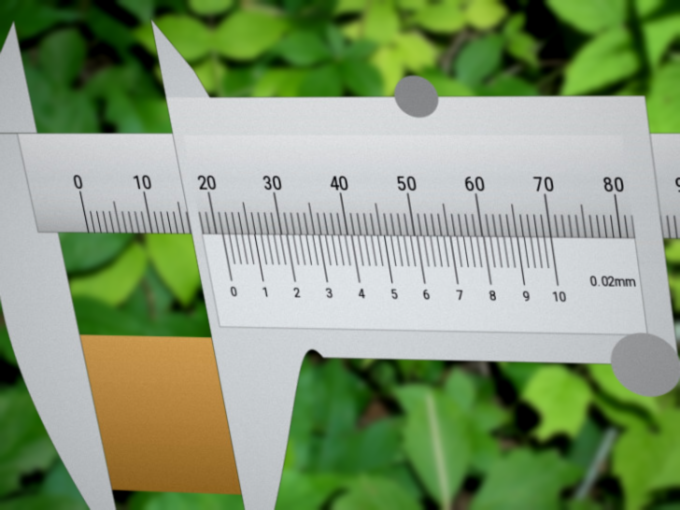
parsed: 21.0 mm
